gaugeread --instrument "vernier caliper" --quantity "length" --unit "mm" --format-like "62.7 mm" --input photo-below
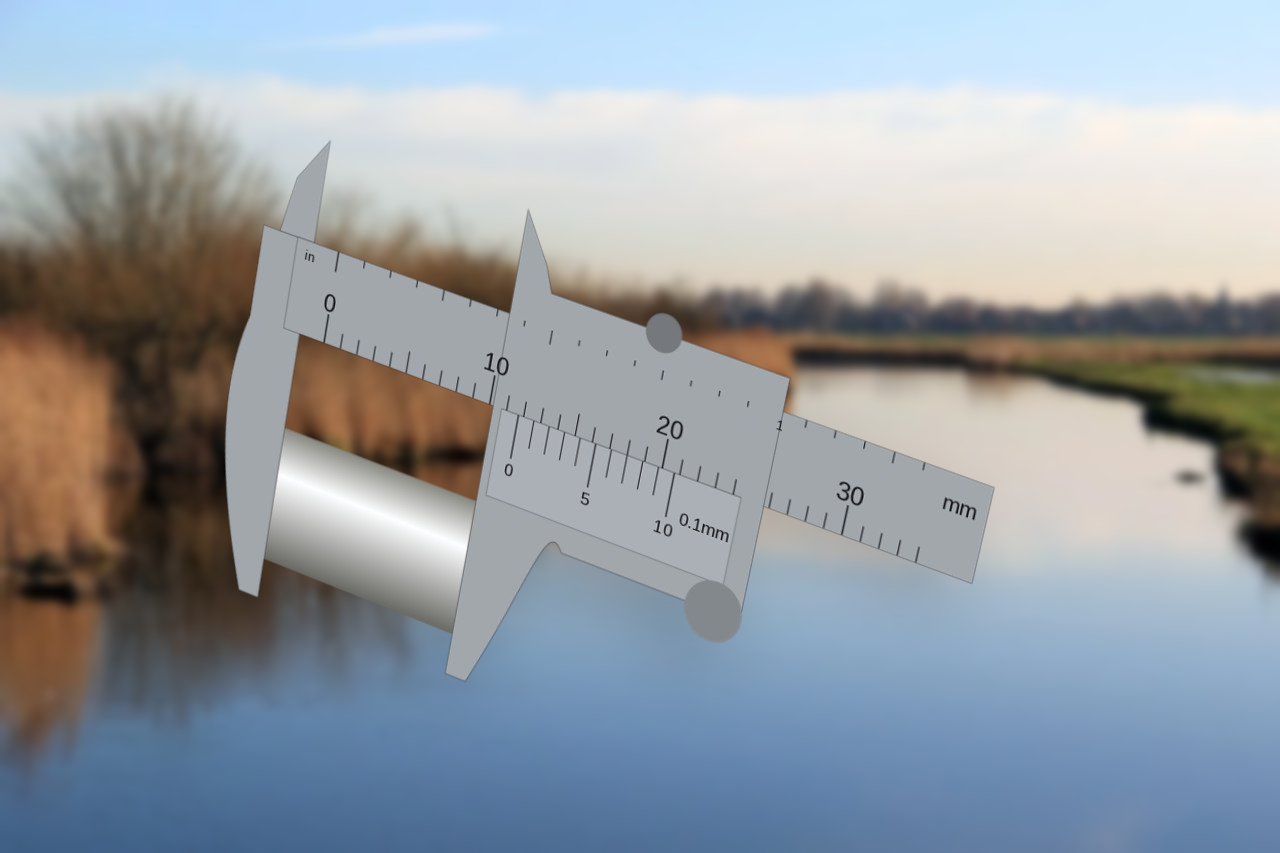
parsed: 11.7 mm
